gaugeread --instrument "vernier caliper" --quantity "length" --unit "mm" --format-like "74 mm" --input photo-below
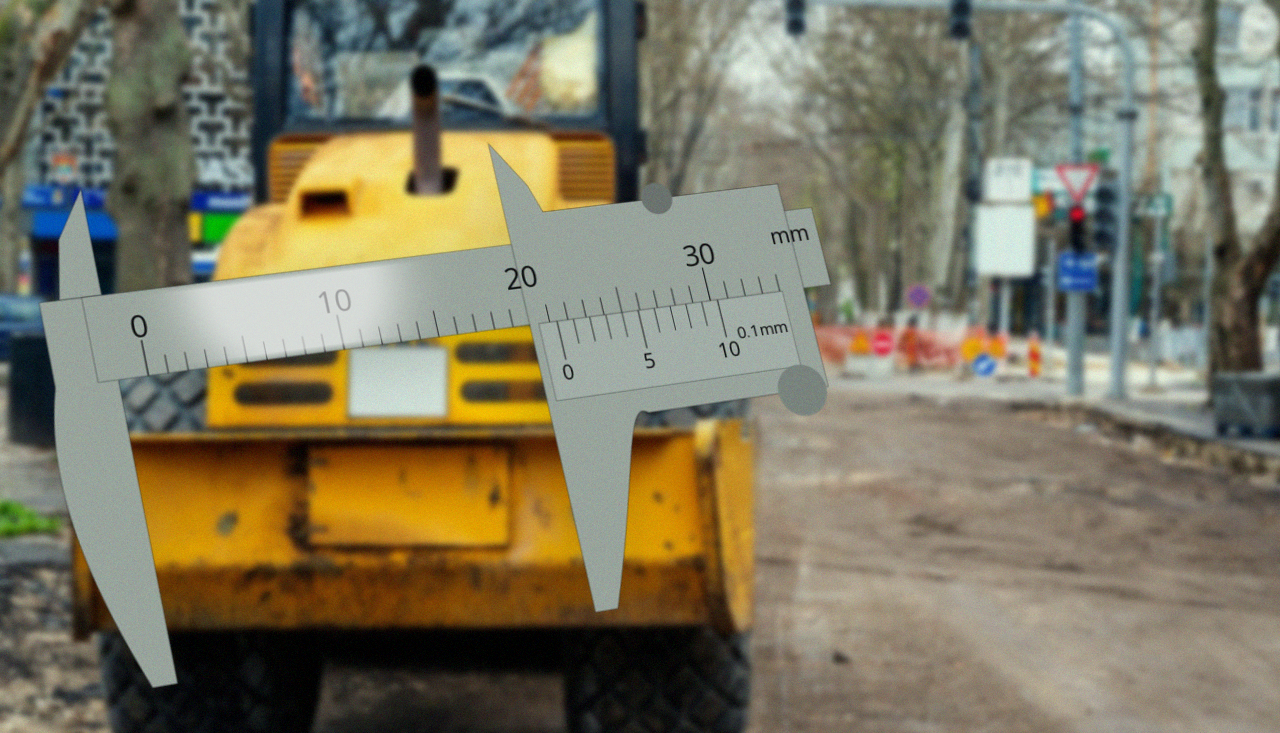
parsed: 21.4 mm
